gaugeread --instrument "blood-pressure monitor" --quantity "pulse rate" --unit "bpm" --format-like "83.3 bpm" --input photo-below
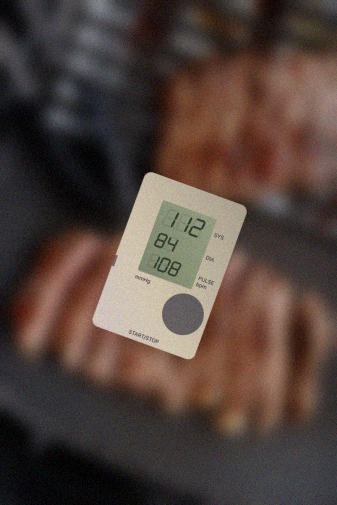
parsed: 108 bpm
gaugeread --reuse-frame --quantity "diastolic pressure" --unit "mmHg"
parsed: 84 mmHg
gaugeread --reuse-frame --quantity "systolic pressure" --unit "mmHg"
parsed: 112 mmHg
